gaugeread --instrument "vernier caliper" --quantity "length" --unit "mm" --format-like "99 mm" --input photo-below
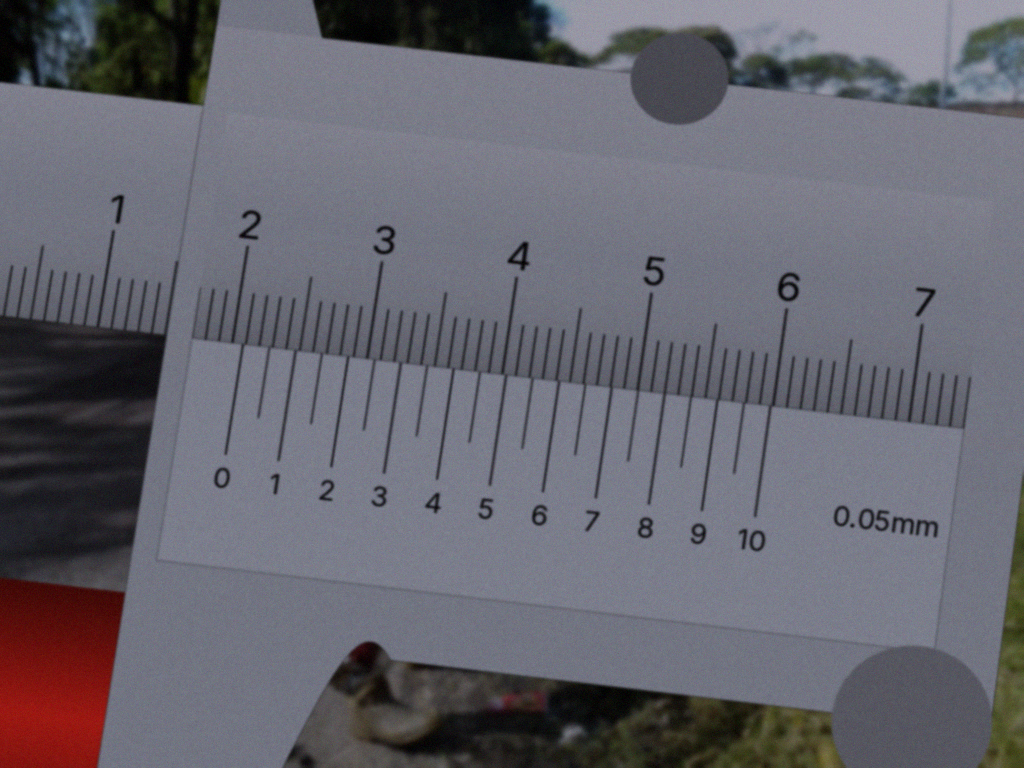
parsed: 20.8 mm
